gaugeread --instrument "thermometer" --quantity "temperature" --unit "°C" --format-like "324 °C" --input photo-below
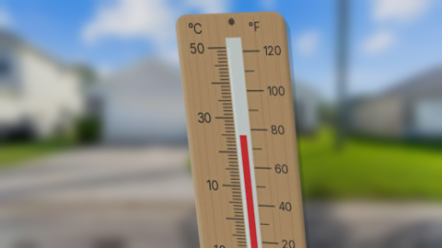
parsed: 25 °C
